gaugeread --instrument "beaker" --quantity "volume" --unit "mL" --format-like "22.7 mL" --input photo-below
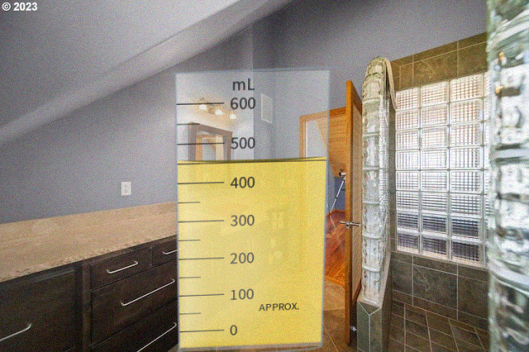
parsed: 450 mL
